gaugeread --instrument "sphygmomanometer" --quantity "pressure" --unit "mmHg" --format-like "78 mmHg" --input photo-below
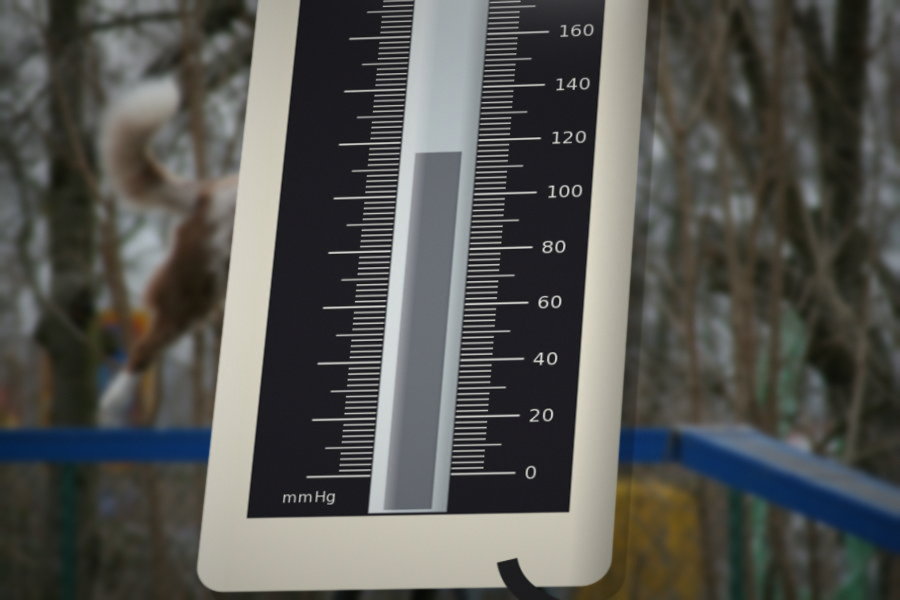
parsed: 116 mmHg
